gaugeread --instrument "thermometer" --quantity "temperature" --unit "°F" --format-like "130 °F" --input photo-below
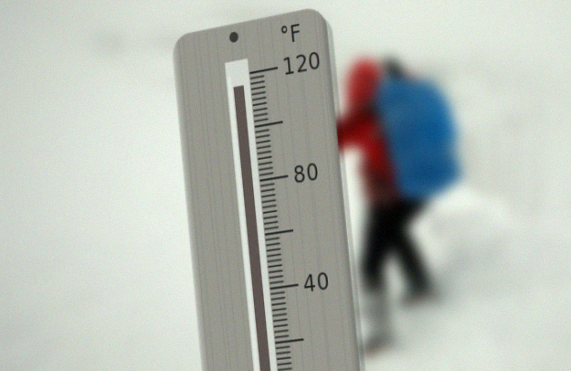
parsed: 116 °F
